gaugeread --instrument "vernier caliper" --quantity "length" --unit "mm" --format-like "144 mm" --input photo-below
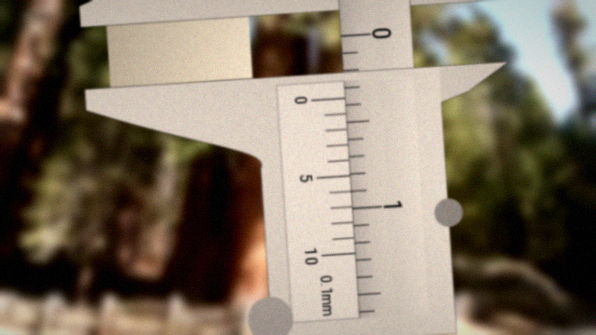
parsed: 3.6 mm
